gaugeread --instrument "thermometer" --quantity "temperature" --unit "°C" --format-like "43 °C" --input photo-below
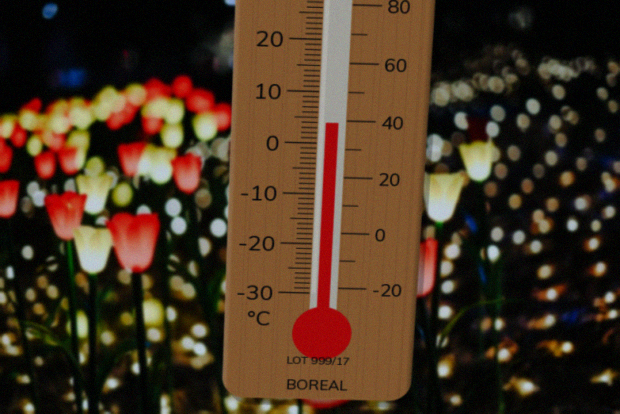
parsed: 4 °C
